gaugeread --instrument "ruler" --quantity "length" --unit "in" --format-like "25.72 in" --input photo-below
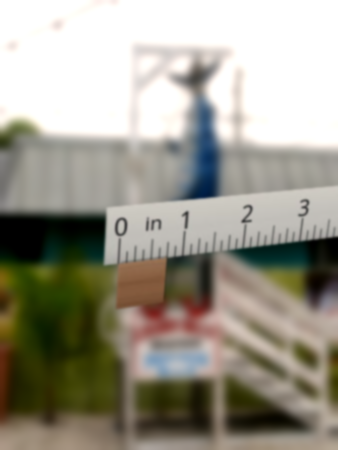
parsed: 0.75 in
